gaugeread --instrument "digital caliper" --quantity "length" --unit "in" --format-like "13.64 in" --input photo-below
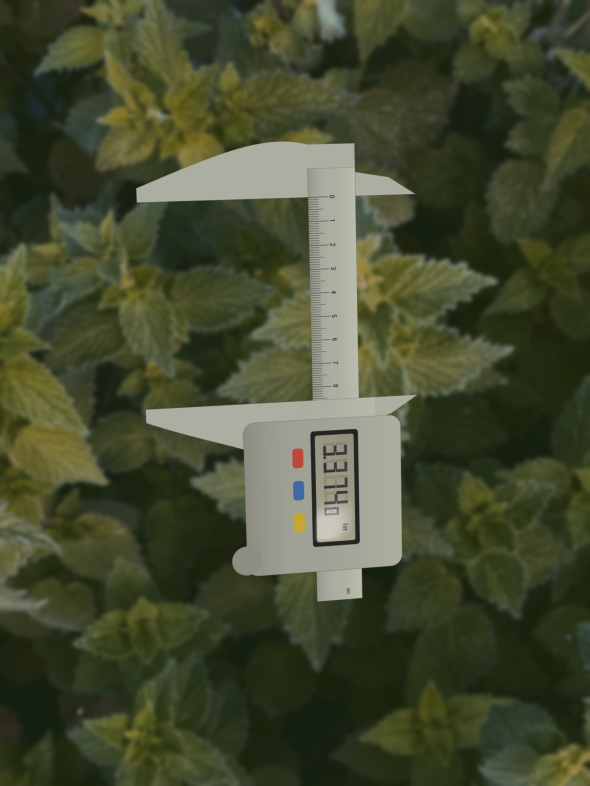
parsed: 3.3740 in
